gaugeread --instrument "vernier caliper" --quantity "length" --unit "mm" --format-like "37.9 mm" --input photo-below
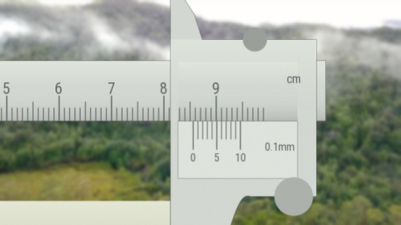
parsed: 85.6 mm
